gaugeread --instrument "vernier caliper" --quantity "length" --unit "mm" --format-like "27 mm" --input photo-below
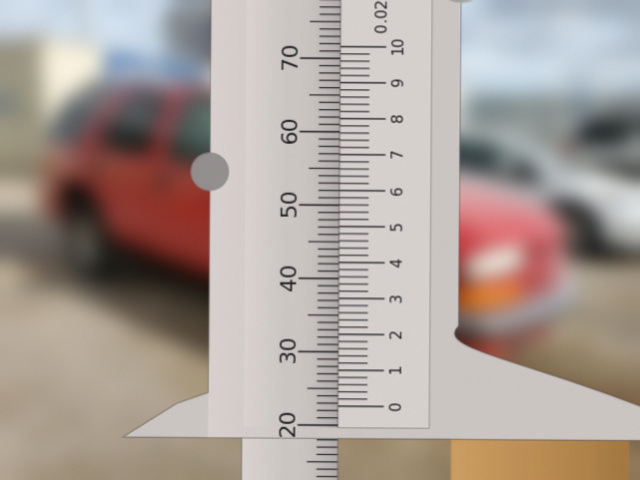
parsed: 22.6 mm
